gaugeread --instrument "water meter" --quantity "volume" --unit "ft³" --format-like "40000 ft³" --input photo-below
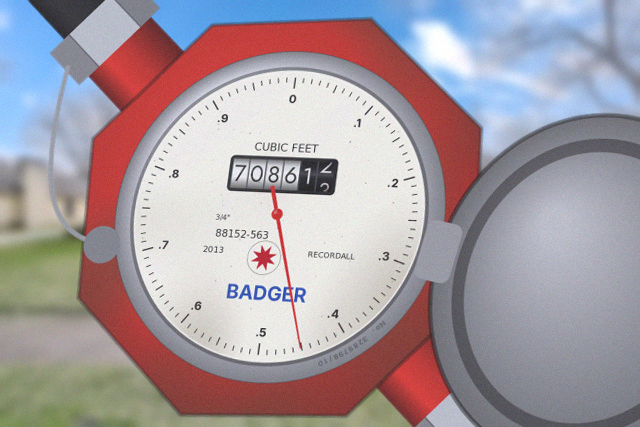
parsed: 708612.45 ft³
